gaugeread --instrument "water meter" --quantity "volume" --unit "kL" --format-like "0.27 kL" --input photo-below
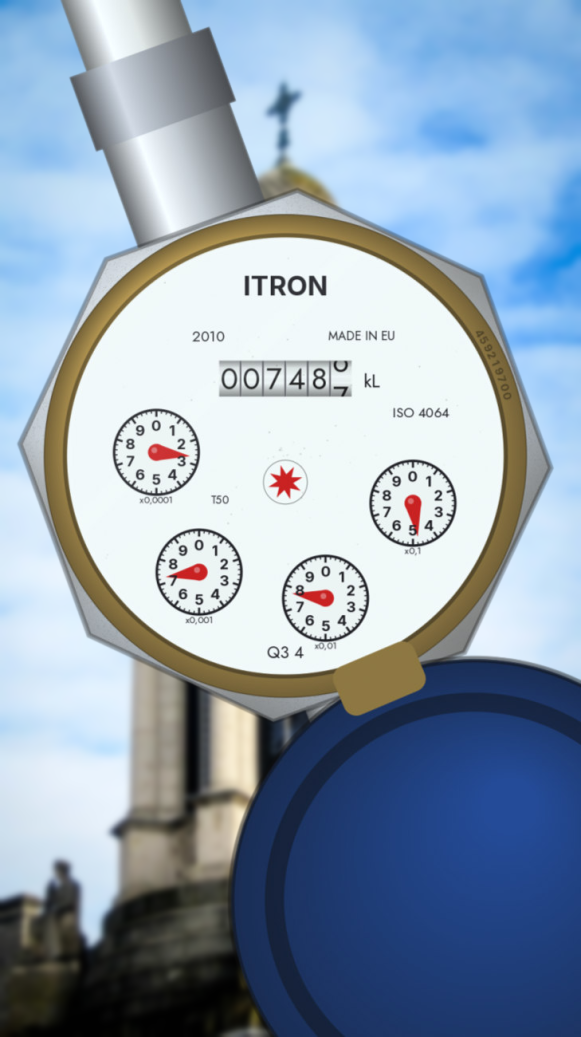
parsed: 7486.4772 kL
